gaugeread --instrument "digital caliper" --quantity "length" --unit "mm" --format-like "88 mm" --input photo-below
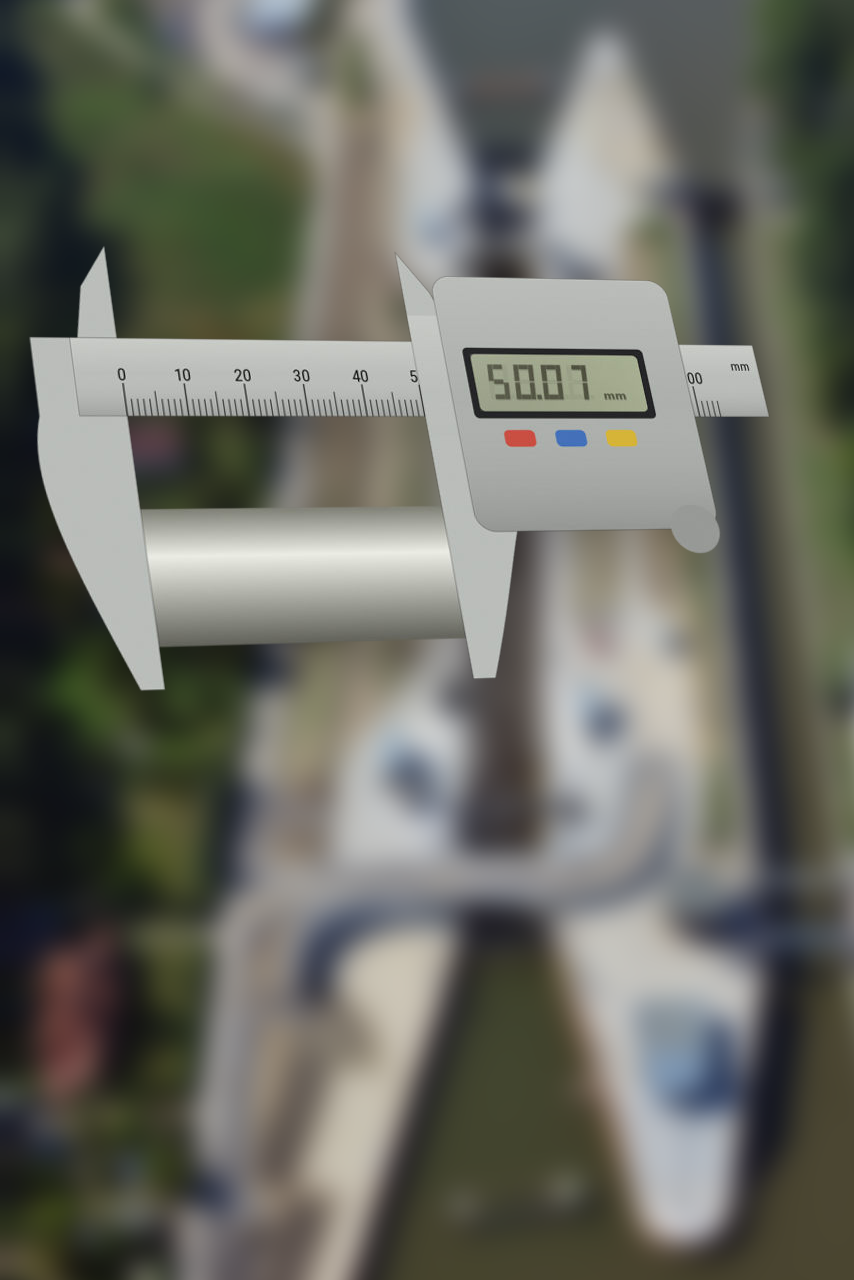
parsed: 50.07 mm
